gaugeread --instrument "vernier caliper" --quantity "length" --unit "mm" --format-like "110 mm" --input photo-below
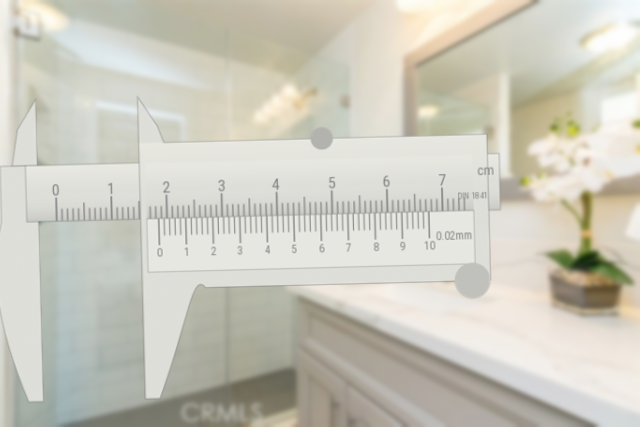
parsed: 18.5 mm
